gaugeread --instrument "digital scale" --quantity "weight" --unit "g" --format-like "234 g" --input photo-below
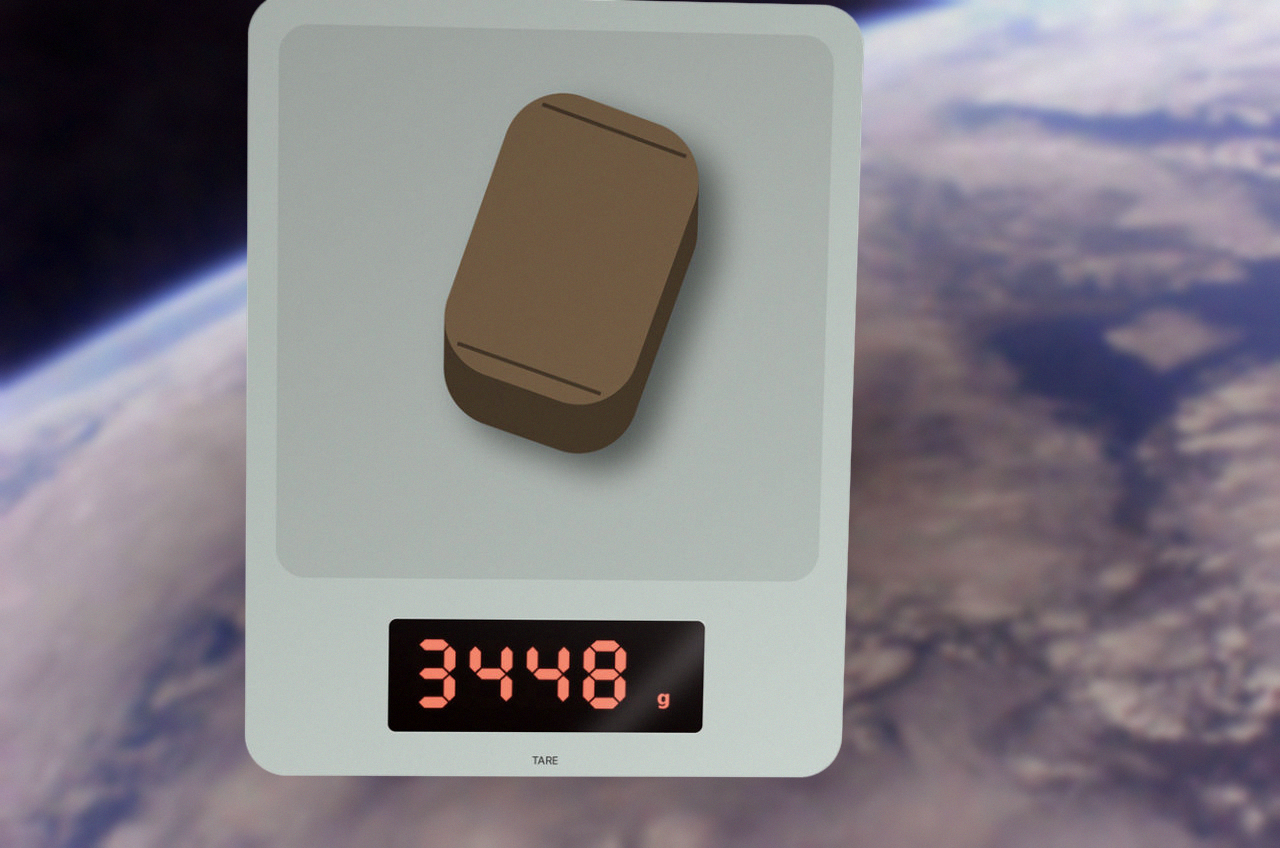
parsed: 3448 g
